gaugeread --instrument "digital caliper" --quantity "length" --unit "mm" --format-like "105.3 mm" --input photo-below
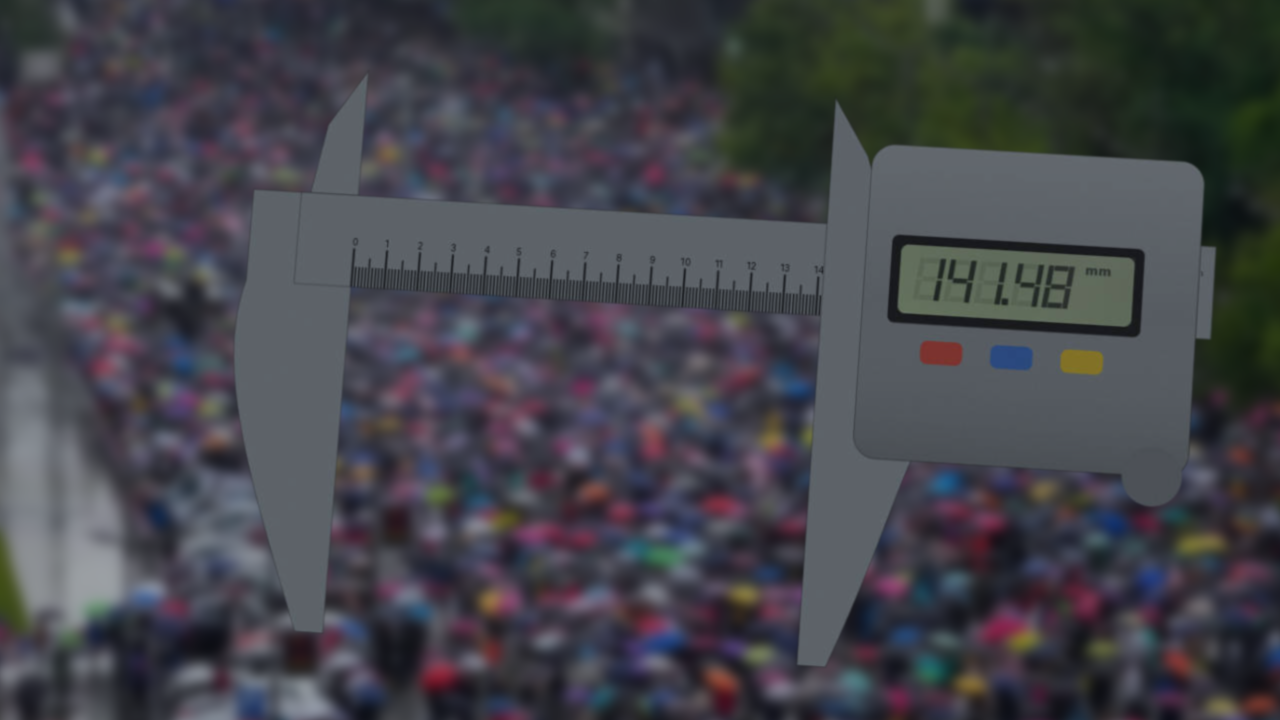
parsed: 141.48 mm
